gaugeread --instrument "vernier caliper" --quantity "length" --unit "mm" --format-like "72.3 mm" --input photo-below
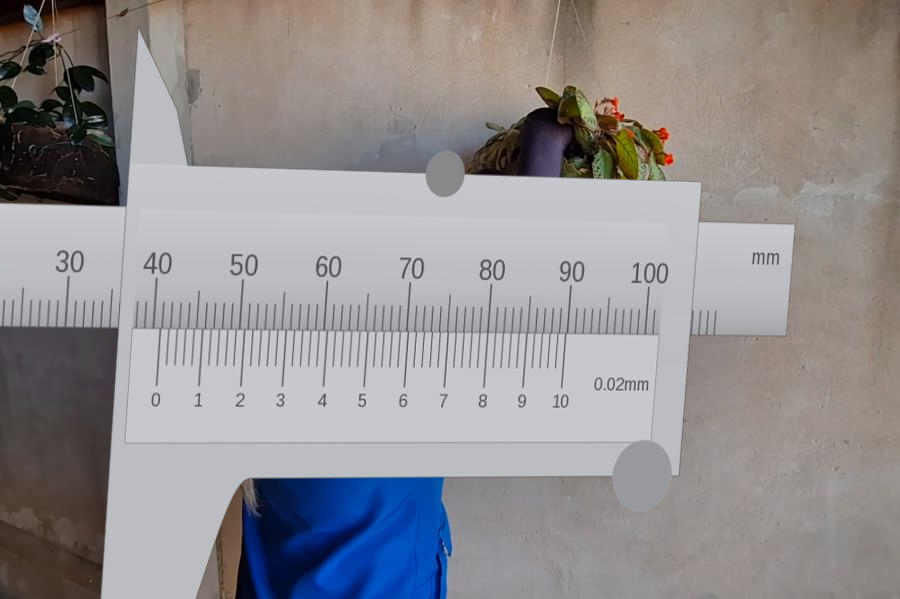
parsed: 40.8 mm
